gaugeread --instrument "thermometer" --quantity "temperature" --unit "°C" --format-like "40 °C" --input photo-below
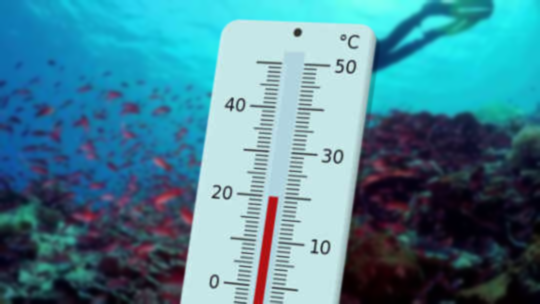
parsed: 20 °C
